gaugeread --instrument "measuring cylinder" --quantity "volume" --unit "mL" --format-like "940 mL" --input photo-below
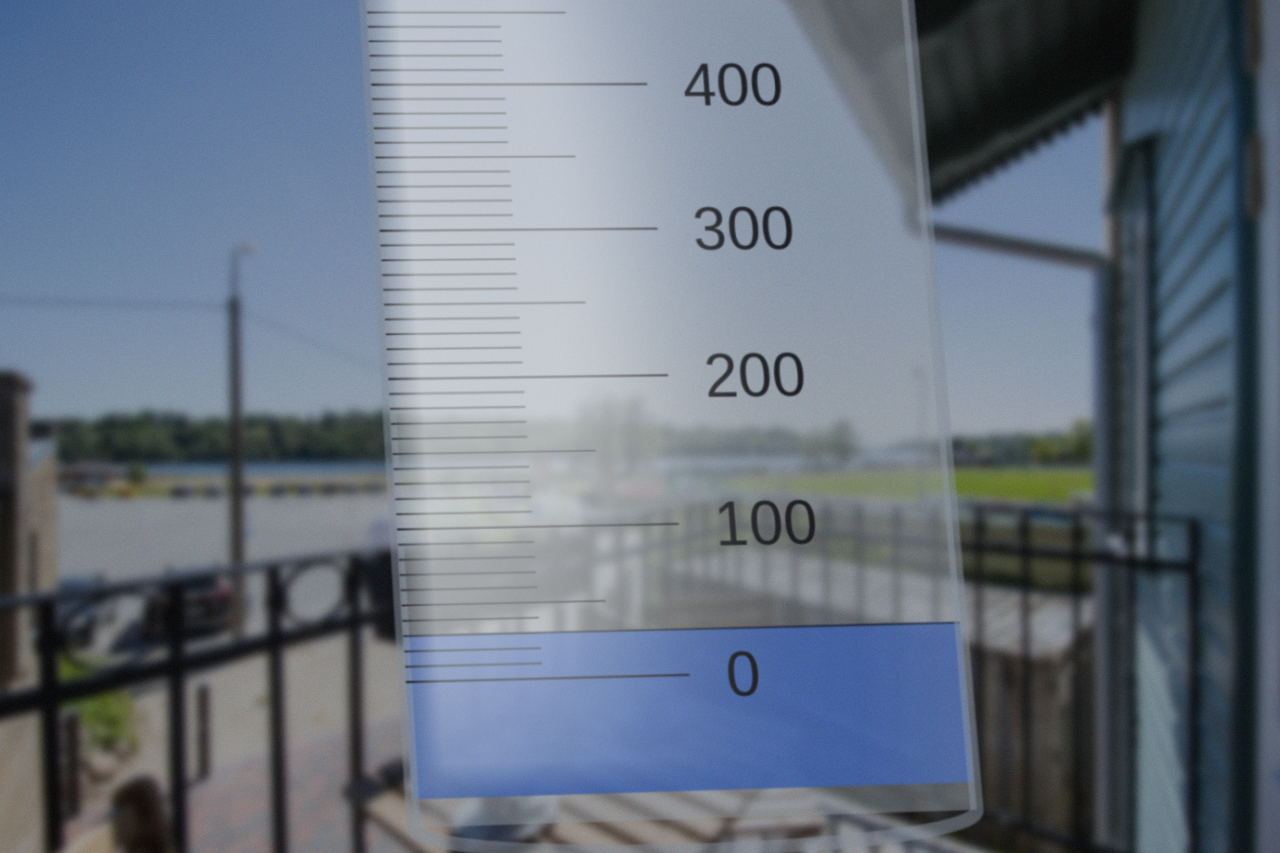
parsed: 30 mL
